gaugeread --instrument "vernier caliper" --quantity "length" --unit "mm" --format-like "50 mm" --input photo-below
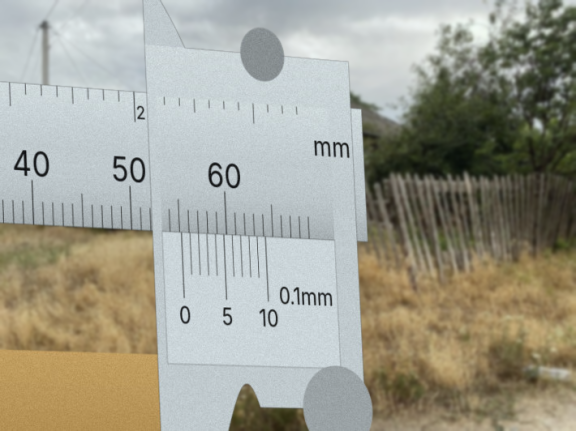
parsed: 55.2 mm
